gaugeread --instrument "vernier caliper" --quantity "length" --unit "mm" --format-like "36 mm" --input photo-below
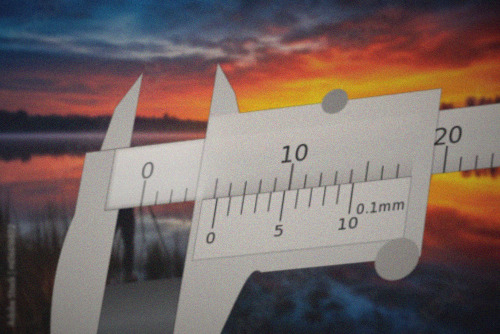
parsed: 5.2 mm
